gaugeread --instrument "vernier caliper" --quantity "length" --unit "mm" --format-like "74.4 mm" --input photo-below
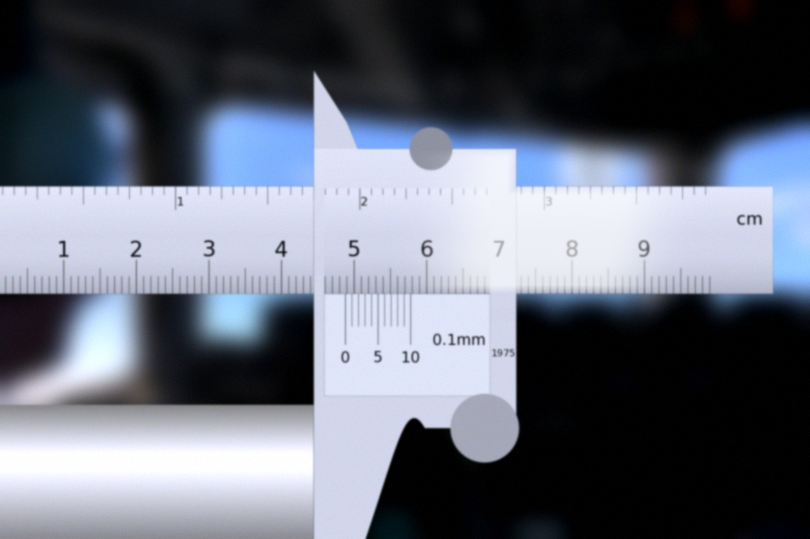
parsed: 48.8 mm
